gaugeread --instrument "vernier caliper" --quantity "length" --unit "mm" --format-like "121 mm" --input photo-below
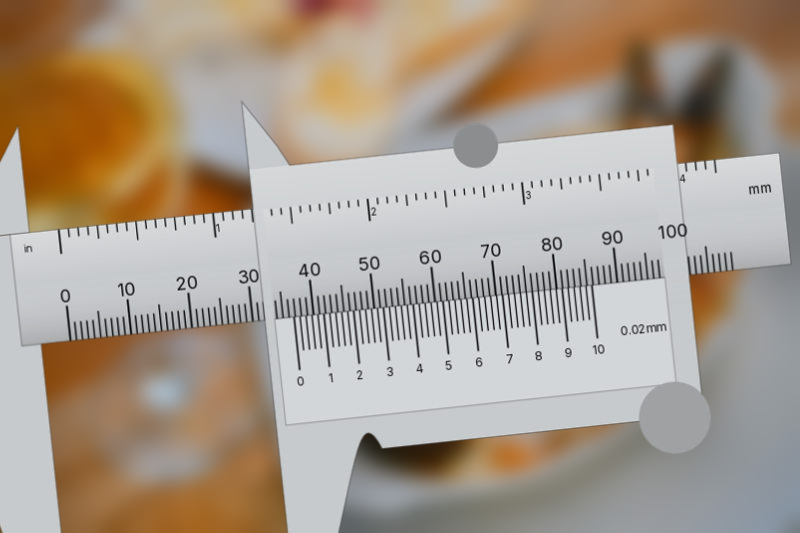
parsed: 36.8 mm
